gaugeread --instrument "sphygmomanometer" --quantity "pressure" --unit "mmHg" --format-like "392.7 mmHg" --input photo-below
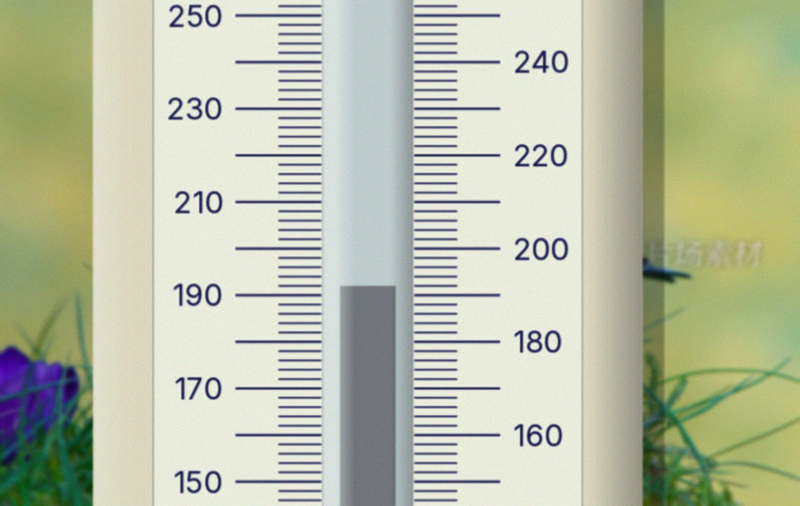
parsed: 192 mmHg
